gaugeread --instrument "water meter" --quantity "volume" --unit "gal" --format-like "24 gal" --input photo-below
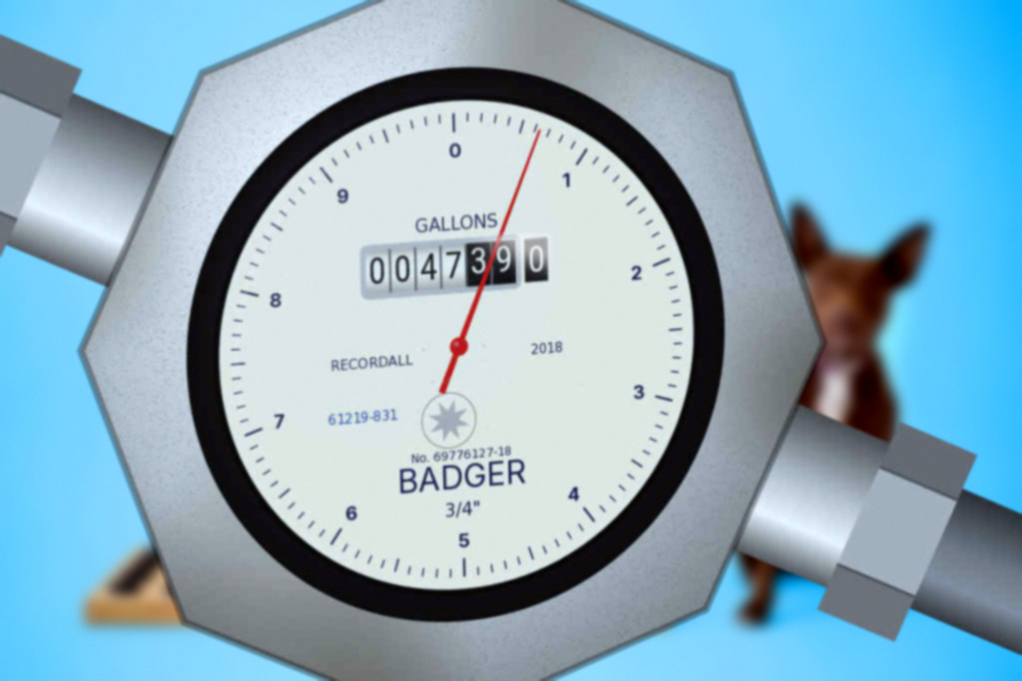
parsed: 47390.6 gal
